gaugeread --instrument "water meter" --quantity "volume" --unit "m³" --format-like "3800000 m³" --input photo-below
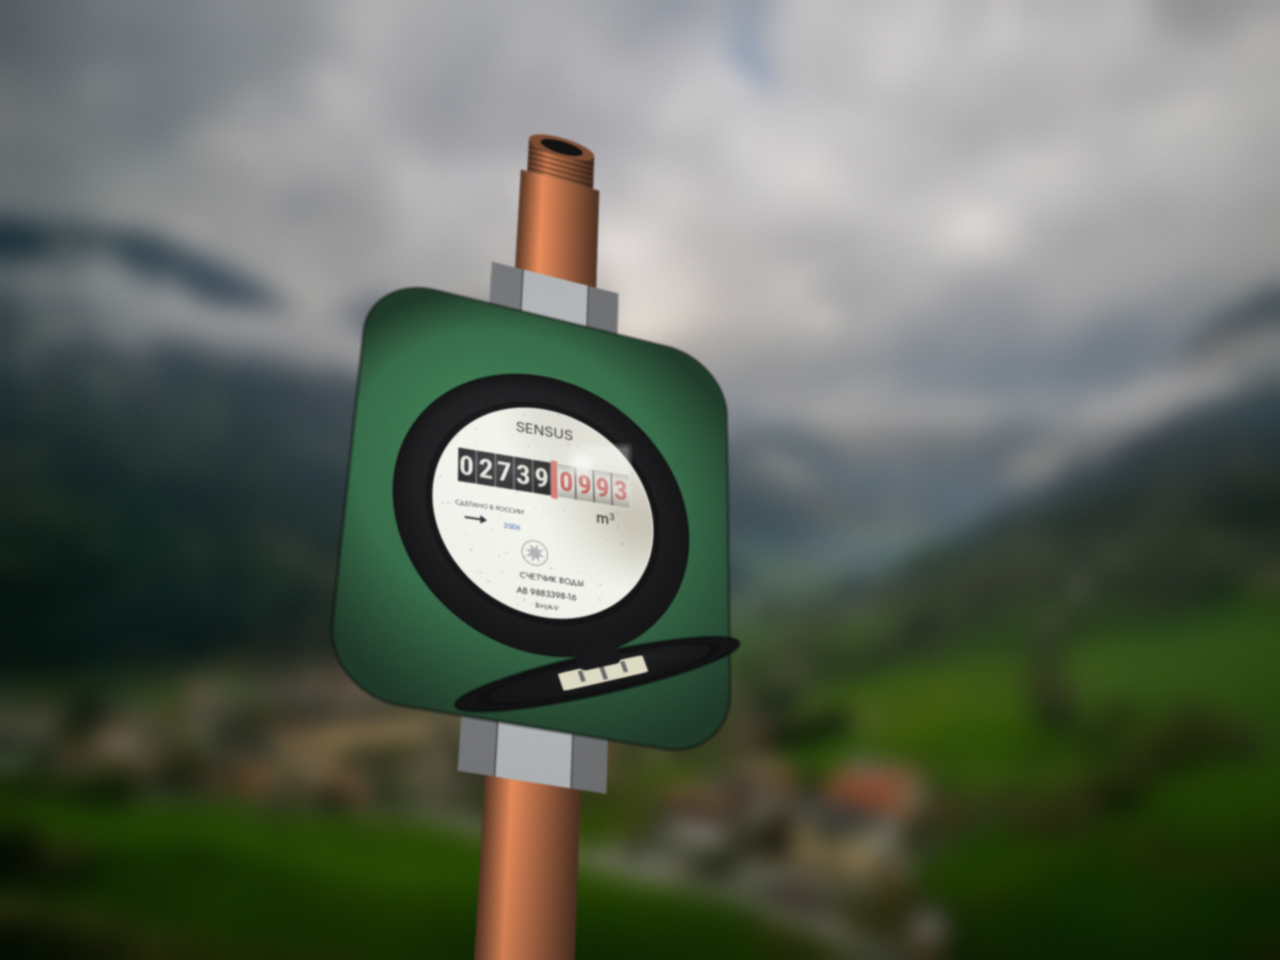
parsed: 2739.0993 m³
